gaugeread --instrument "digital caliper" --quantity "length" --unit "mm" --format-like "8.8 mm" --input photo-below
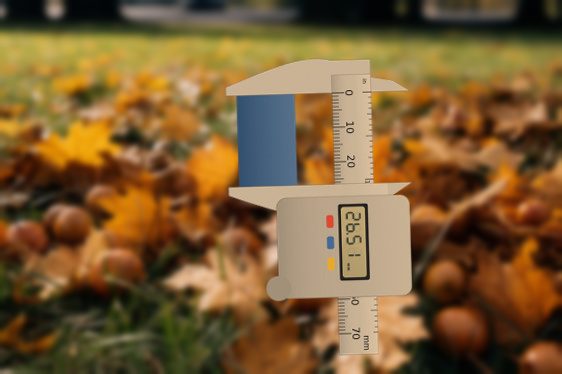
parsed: 26.51 mm
